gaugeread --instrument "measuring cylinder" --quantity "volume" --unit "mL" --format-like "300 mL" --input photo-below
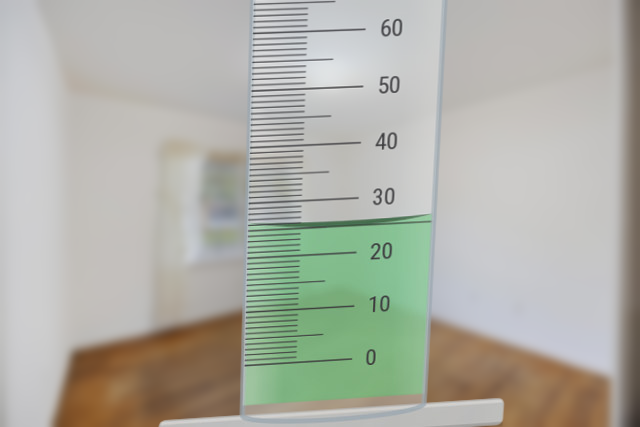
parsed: 25 mL
